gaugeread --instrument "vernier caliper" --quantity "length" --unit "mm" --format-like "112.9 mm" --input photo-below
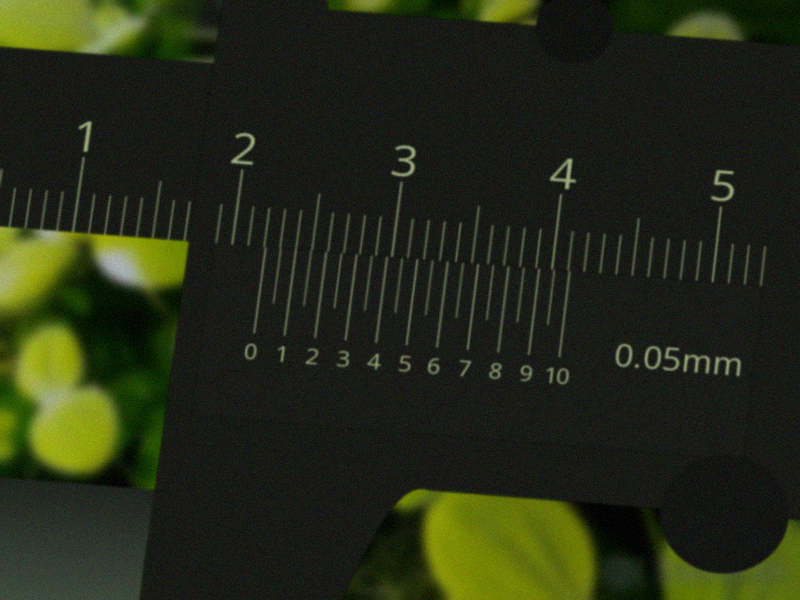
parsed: 22.1 mm
